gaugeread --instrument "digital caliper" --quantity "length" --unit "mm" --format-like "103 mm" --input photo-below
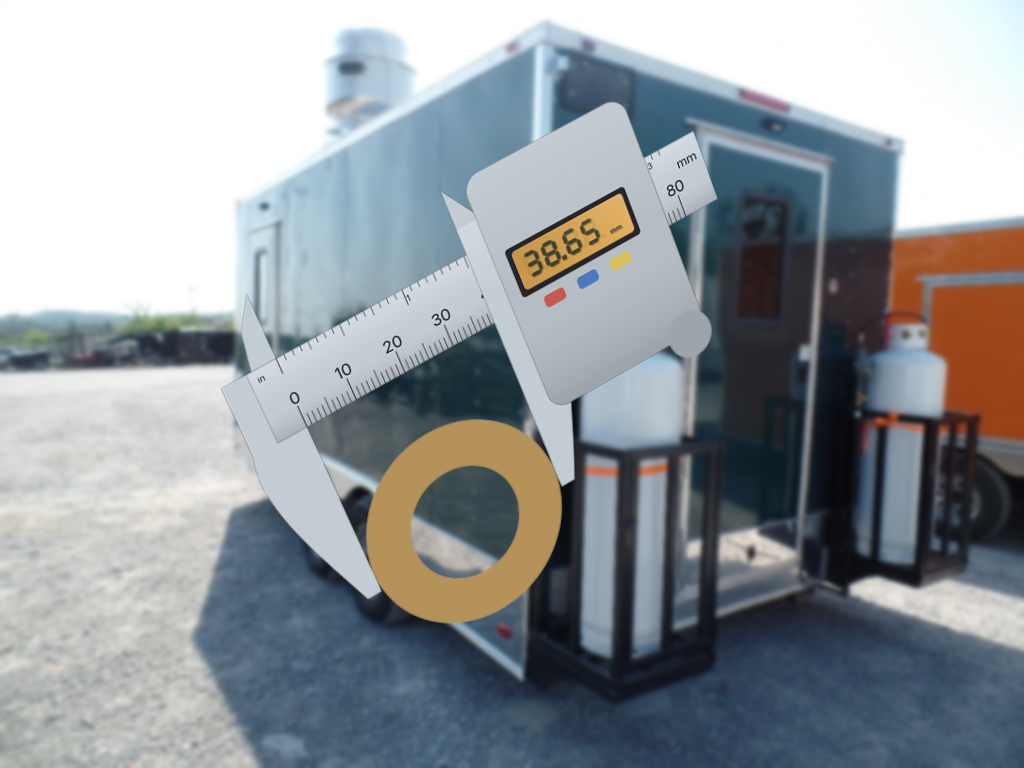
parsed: 38.65 mm
